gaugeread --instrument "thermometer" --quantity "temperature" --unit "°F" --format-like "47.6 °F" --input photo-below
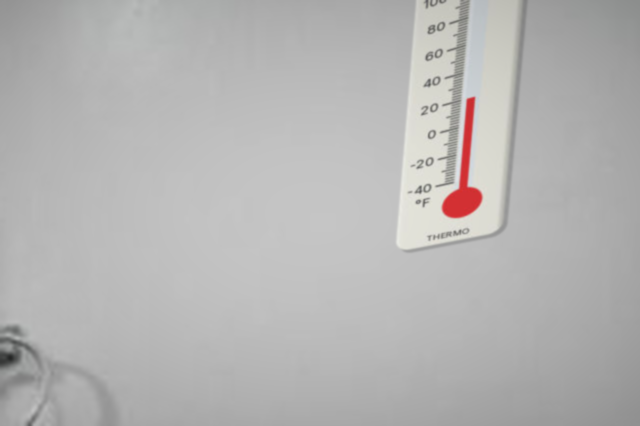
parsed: 20 °F
